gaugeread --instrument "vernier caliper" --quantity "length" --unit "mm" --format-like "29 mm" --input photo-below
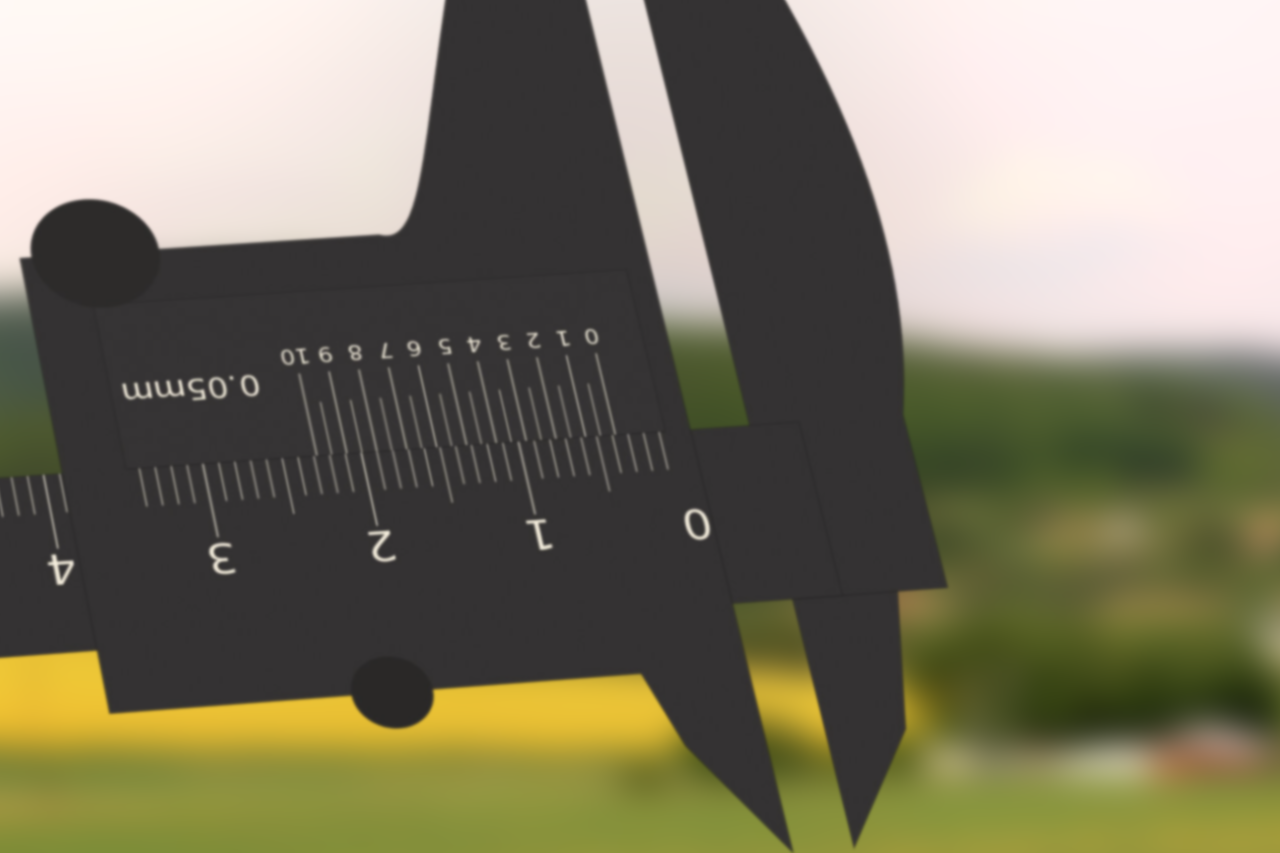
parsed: 3.8 mm
